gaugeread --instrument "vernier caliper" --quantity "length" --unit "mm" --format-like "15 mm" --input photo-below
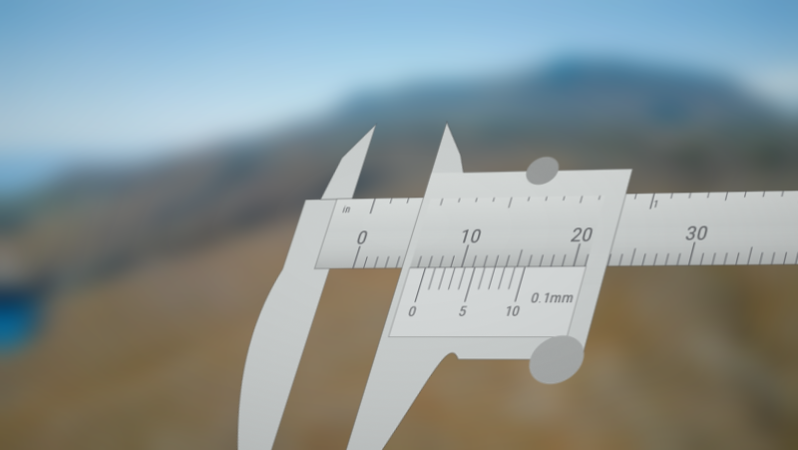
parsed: 6.7 mm
